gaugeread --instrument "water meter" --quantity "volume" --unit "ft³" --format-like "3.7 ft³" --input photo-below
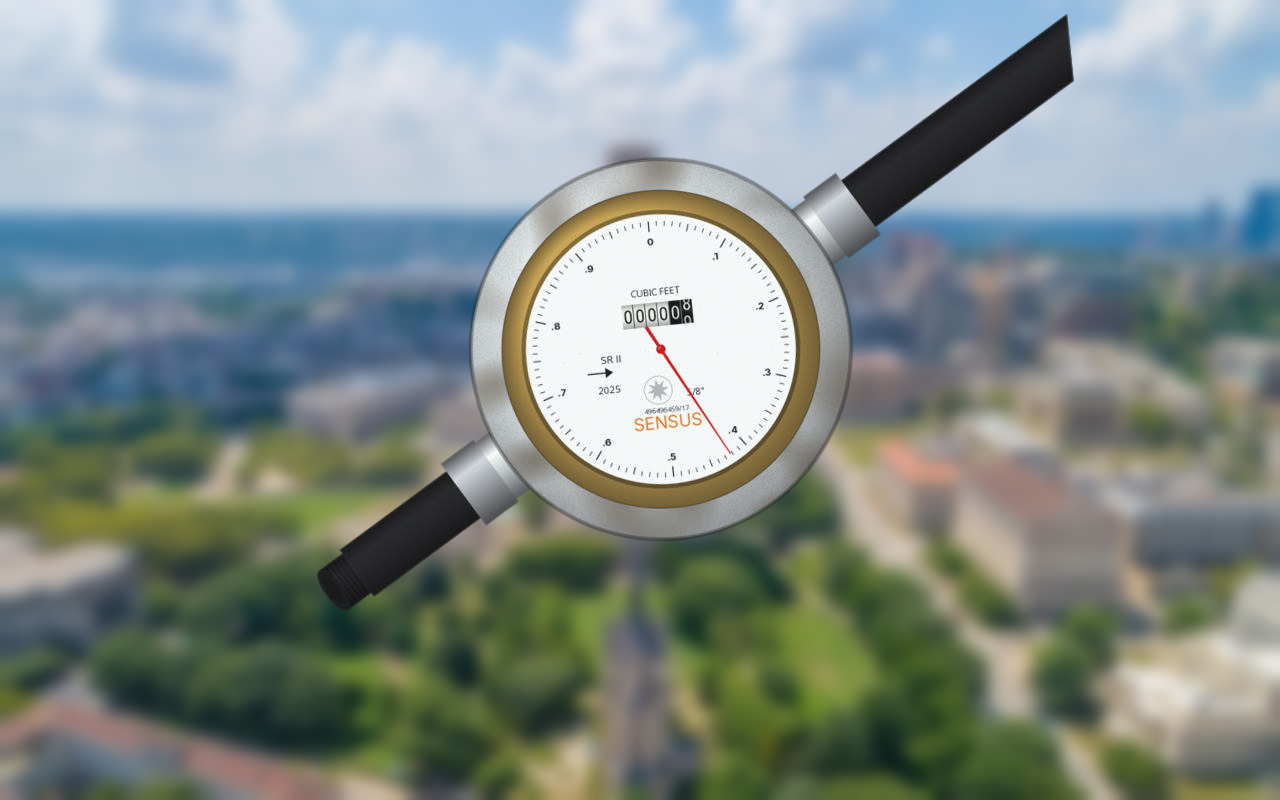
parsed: 8.42 ft³
